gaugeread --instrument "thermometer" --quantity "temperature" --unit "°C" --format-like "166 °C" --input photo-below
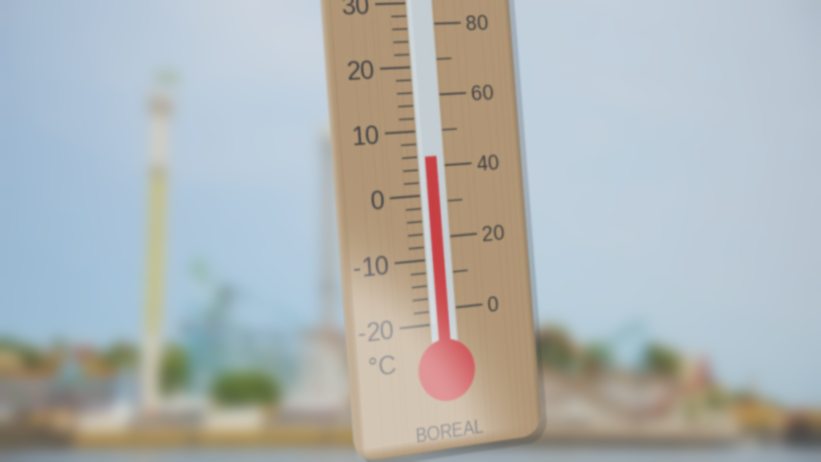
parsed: 6 °C
